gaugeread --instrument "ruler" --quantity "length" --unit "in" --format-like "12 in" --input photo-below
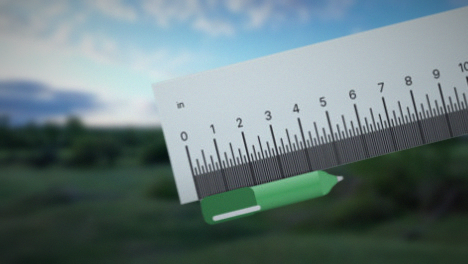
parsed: 5 in
